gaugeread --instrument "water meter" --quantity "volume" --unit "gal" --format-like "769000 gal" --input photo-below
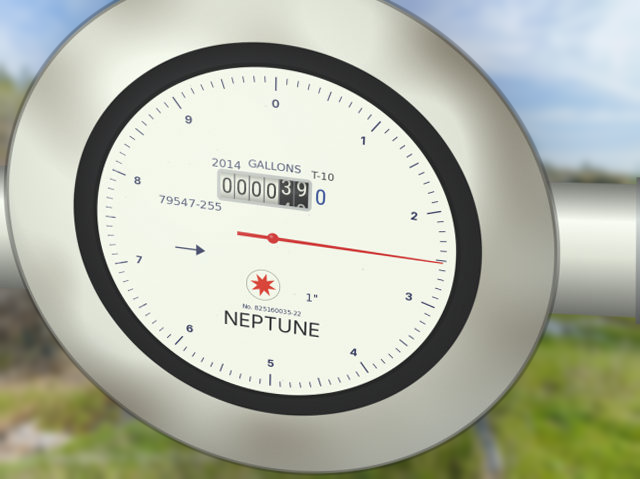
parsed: 392.5 gal
